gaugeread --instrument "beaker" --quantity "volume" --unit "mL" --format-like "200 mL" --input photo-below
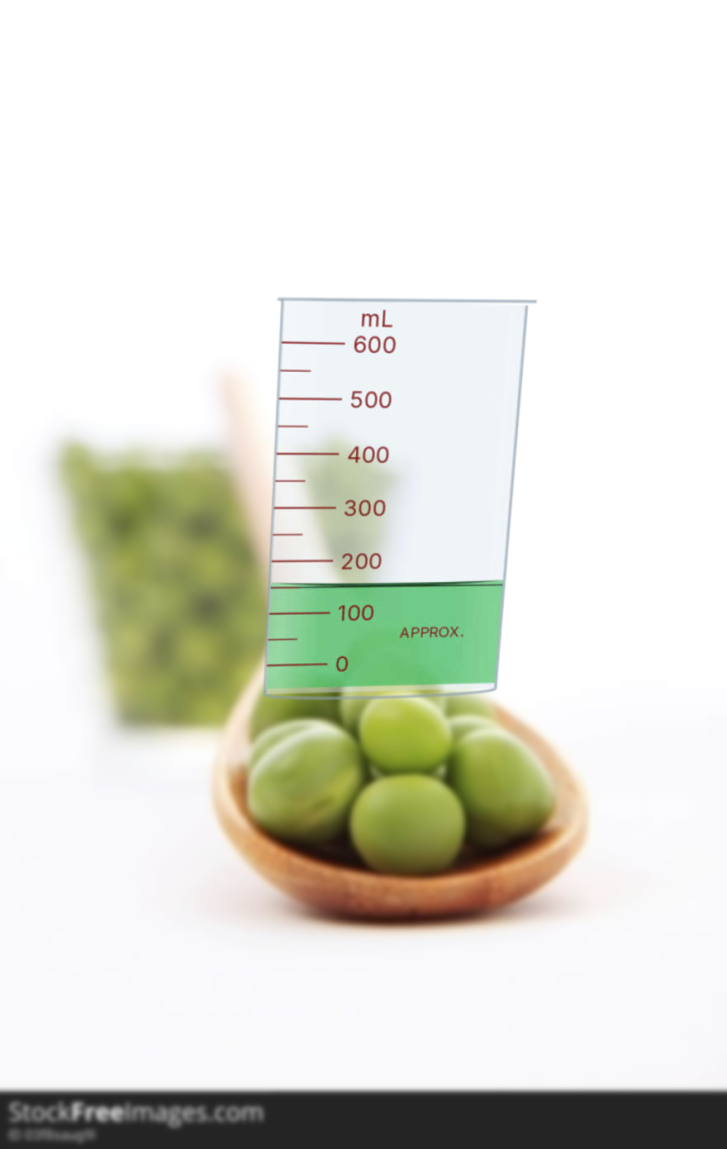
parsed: 150 mL
